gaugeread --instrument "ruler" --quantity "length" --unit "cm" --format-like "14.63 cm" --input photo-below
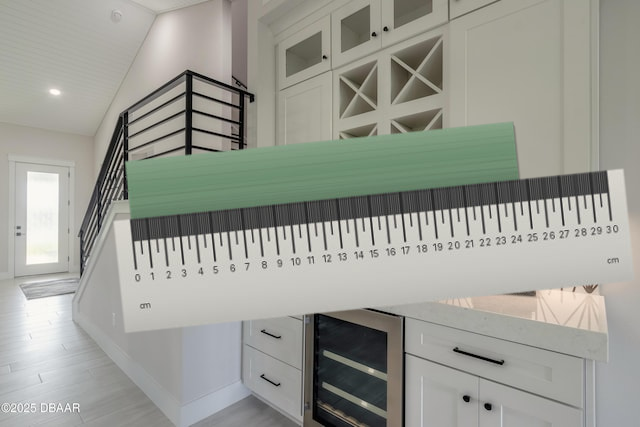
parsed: 24.5 cm
